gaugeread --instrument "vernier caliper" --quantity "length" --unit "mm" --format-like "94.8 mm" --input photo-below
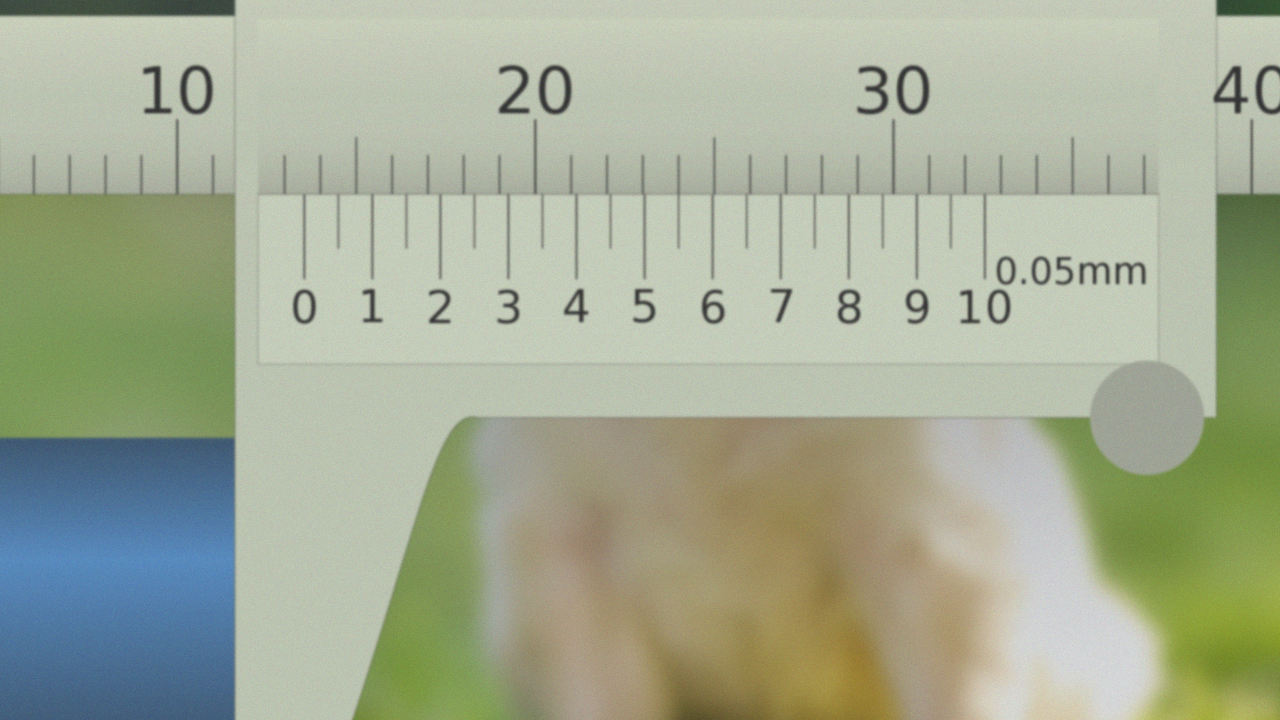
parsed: 13.55 mm
